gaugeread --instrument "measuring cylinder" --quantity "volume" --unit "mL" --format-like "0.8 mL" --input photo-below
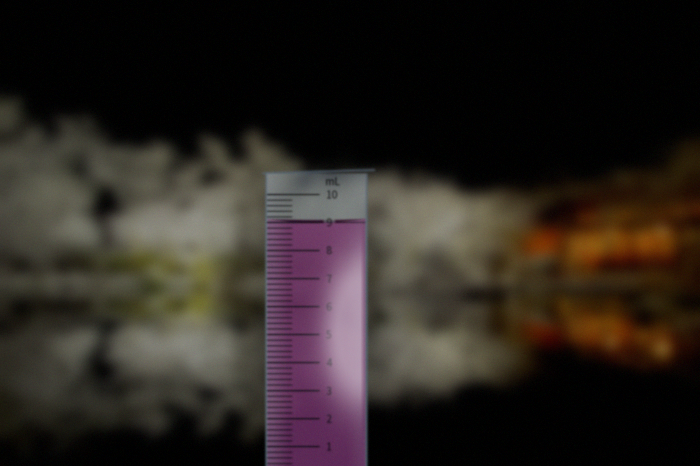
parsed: 9 mL
